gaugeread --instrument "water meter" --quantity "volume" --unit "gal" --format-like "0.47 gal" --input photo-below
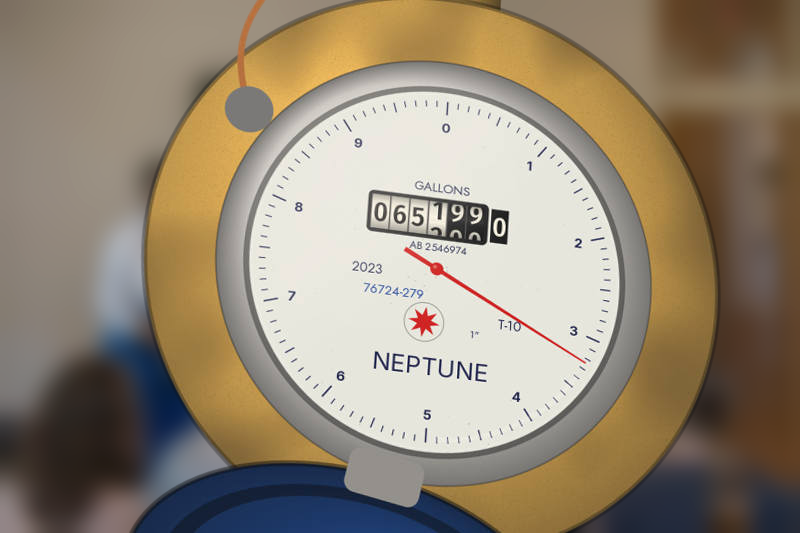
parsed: 651993.2 gal
